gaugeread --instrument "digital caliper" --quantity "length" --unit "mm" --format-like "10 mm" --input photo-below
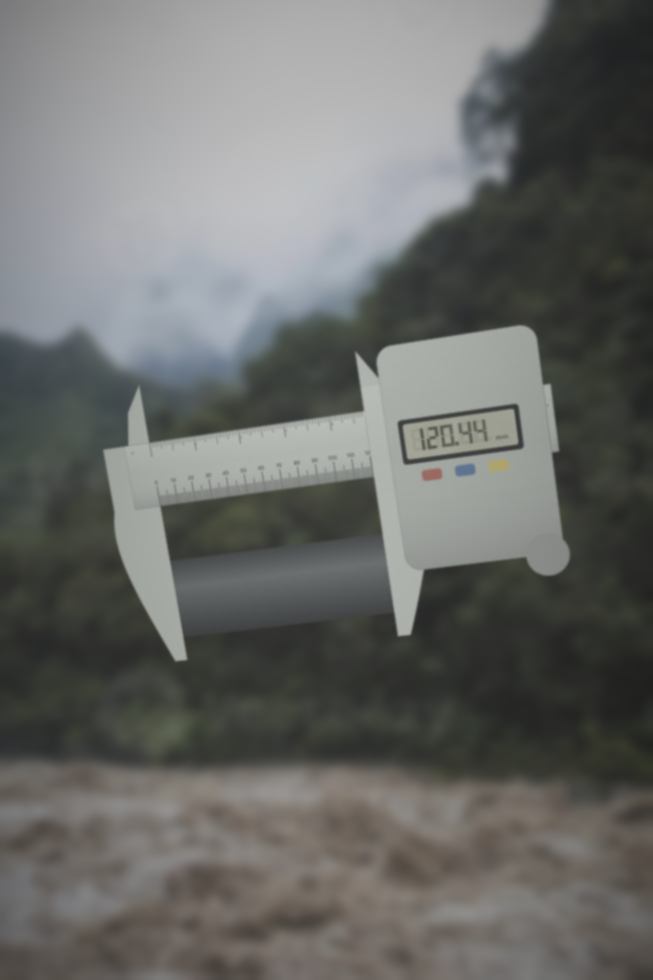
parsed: 120.44 mm
